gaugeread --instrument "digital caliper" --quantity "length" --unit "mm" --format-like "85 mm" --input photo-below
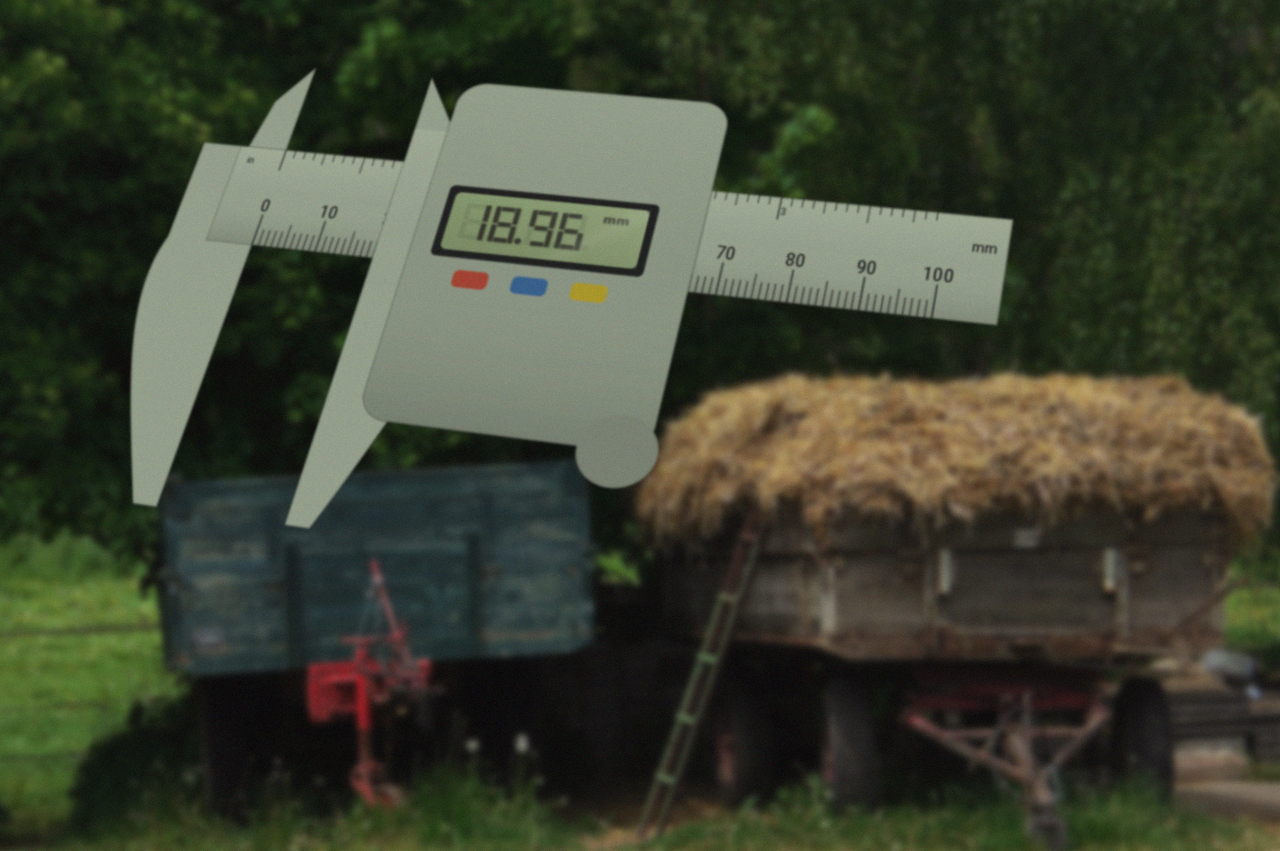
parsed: 18.96 mm
